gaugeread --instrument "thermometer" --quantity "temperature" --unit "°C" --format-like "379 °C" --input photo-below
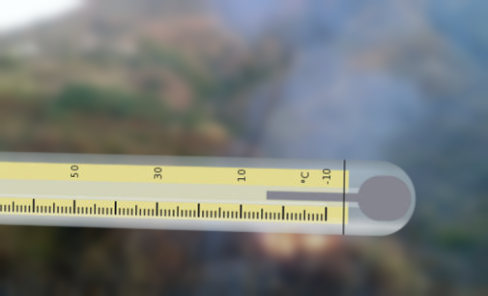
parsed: 4 °C
